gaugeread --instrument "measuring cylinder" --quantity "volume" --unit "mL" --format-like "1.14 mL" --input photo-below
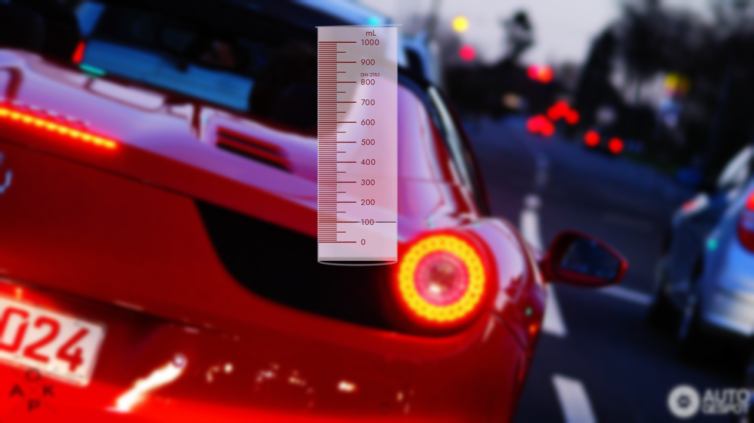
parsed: 100 mL
